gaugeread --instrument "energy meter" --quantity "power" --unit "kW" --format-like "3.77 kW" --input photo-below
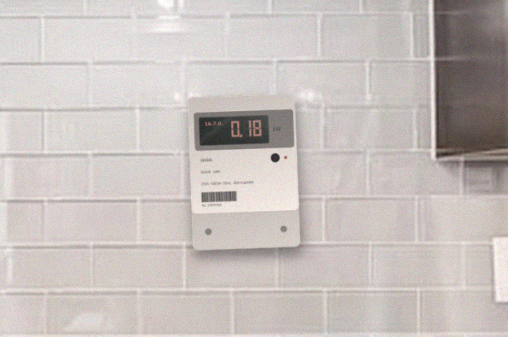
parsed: 0.18 kW
